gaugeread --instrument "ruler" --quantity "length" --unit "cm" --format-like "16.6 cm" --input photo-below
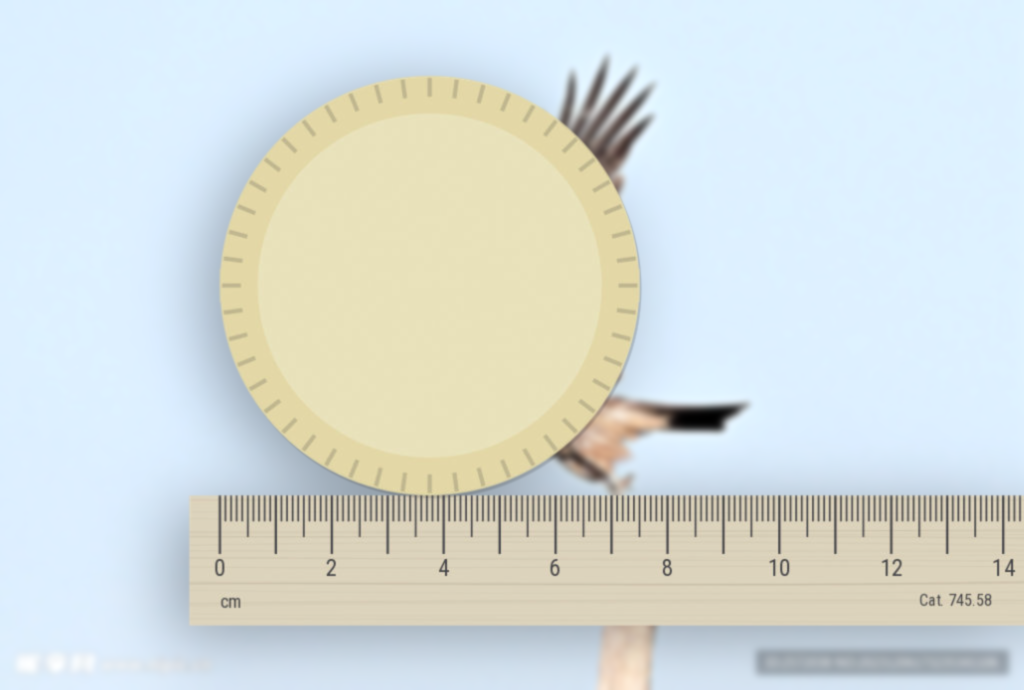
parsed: 7.5 cm
